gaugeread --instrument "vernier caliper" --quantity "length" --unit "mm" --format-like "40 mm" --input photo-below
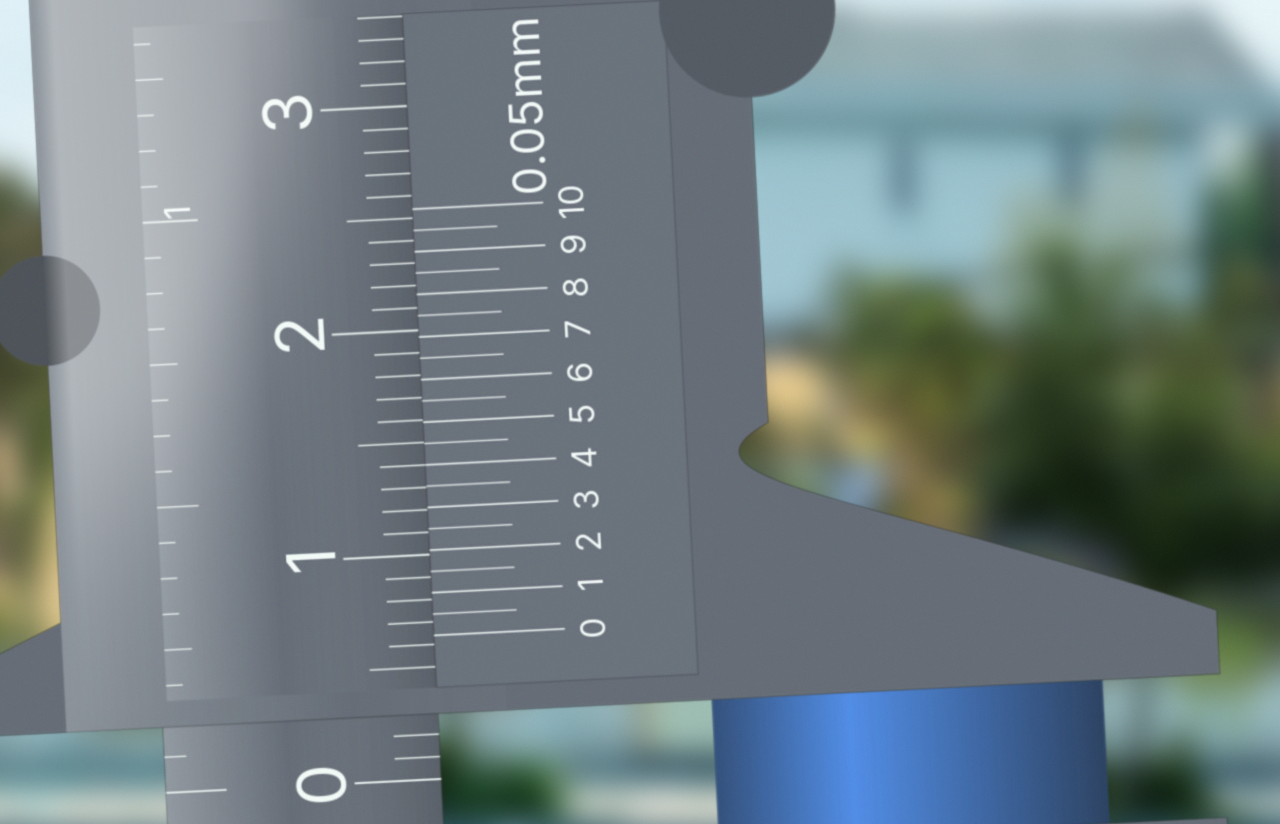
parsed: 6.4 mm
